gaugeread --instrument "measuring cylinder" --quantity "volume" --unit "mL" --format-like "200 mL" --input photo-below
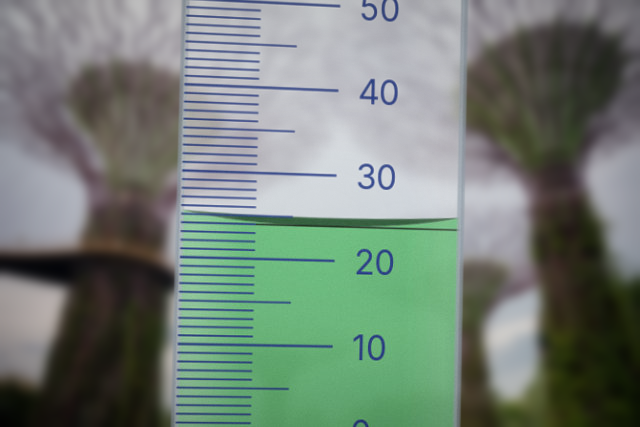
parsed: 24 mL
